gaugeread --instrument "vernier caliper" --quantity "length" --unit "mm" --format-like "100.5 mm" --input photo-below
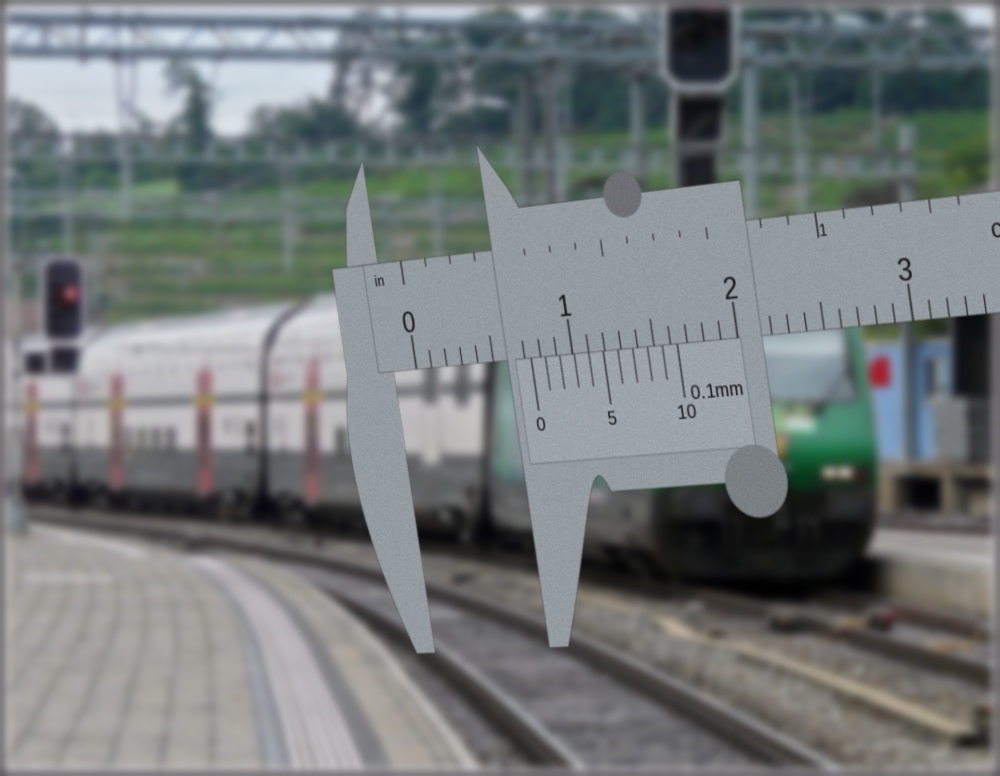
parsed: 7.4 mm
